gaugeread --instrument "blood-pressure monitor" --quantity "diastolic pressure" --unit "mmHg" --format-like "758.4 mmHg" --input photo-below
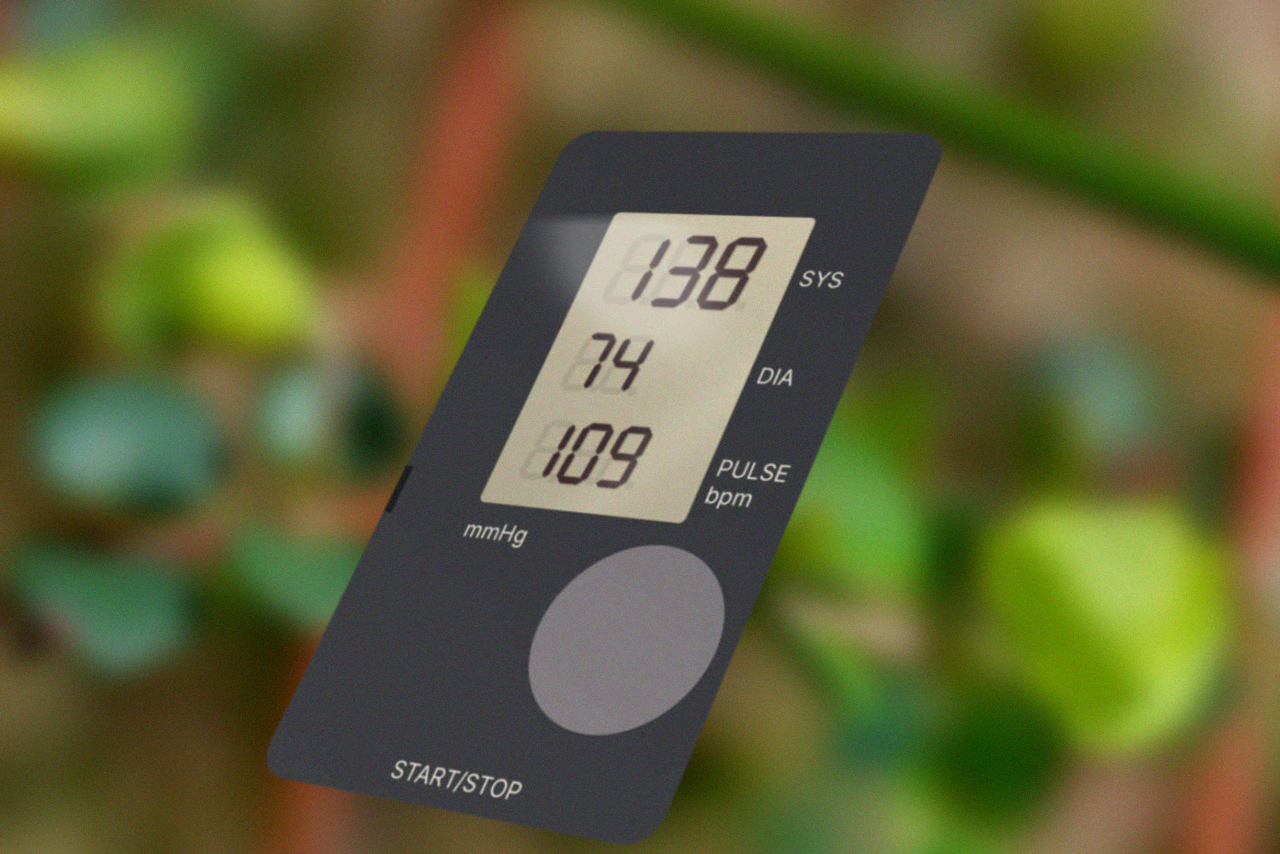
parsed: 74 mmHg
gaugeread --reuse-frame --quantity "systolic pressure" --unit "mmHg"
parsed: 138 mmHg
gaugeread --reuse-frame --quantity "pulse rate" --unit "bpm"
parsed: 109 bpm
